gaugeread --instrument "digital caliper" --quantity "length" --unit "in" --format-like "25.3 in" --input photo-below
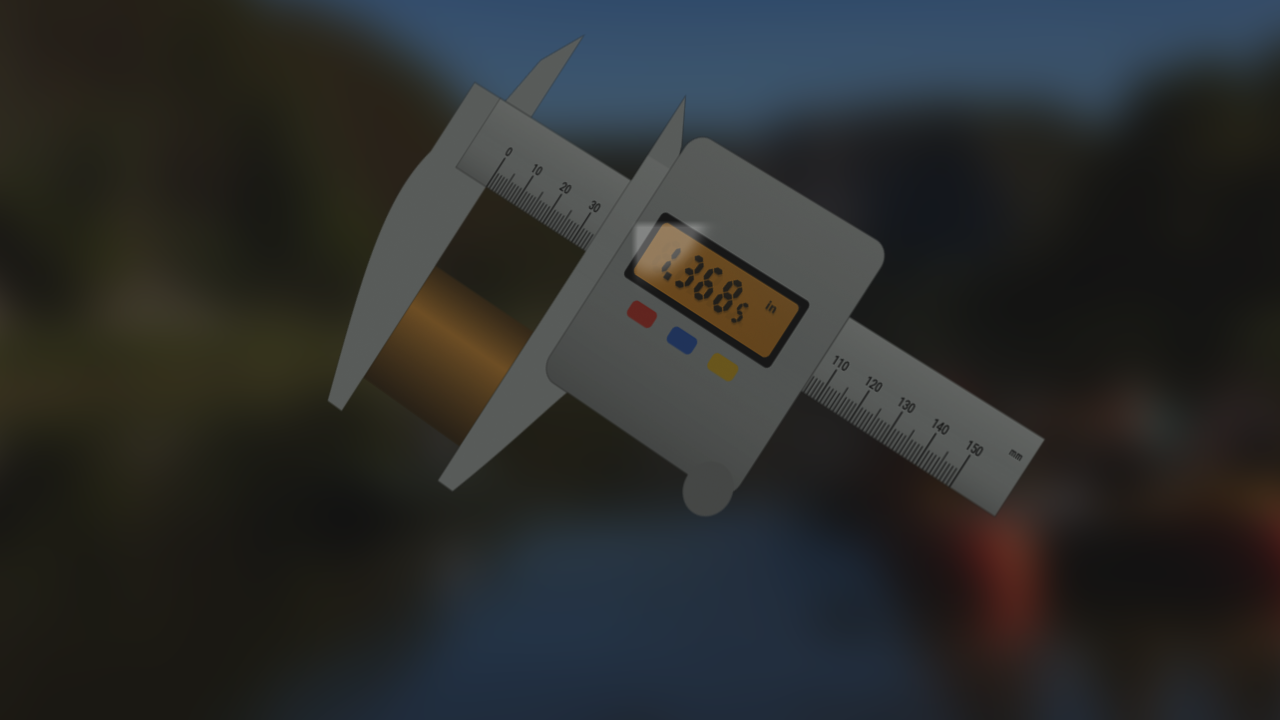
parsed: 1.3685 in
